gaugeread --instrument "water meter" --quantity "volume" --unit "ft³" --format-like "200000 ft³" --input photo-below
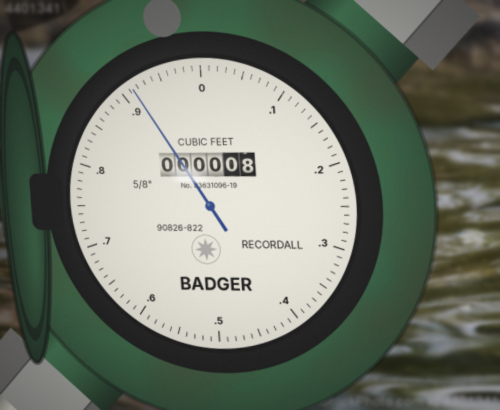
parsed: 7.91 ft³
